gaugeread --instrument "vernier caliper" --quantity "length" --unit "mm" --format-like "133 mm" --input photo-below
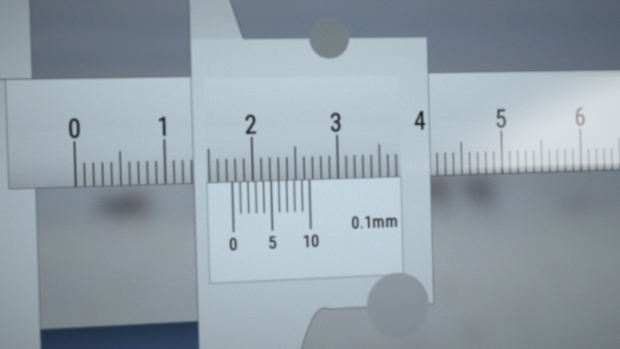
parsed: 17.6 mm
